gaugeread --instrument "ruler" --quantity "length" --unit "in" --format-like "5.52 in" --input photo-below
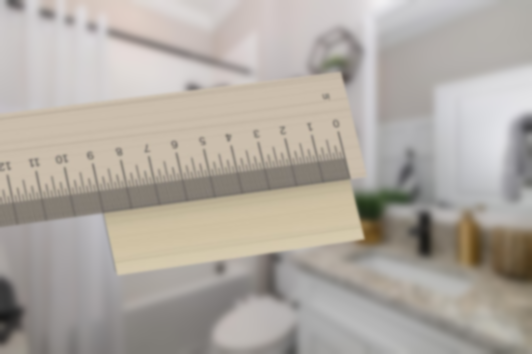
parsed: 9 in
